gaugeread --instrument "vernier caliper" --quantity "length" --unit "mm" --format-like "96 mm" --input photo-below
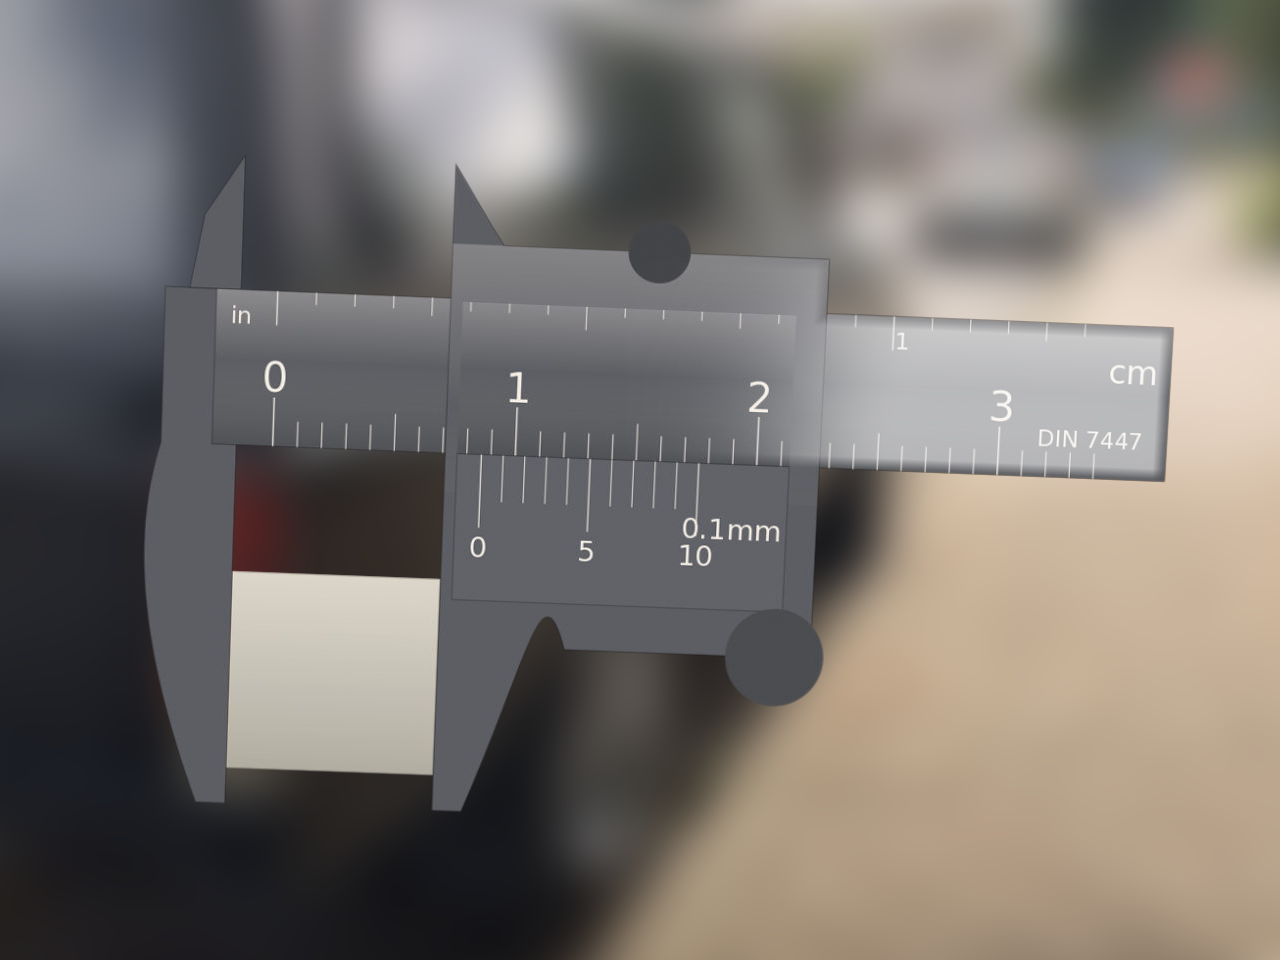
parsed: 8.6 mm
